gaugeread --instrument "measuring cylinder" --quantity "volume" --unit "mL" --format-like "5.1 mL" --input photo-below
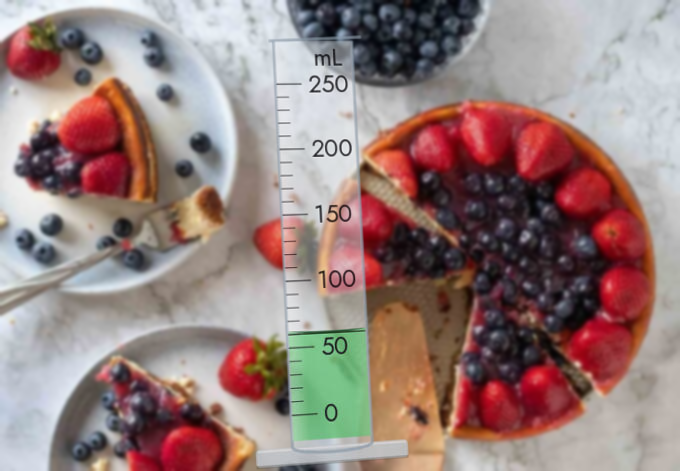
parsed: 60 mL
